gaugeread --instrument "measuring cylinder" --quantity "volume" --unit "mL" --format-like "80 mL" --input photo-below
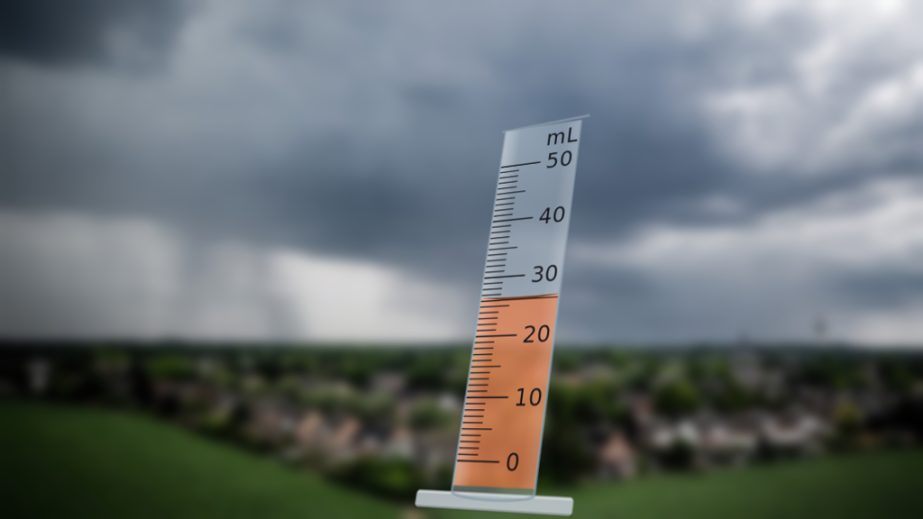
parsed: 26 mL
